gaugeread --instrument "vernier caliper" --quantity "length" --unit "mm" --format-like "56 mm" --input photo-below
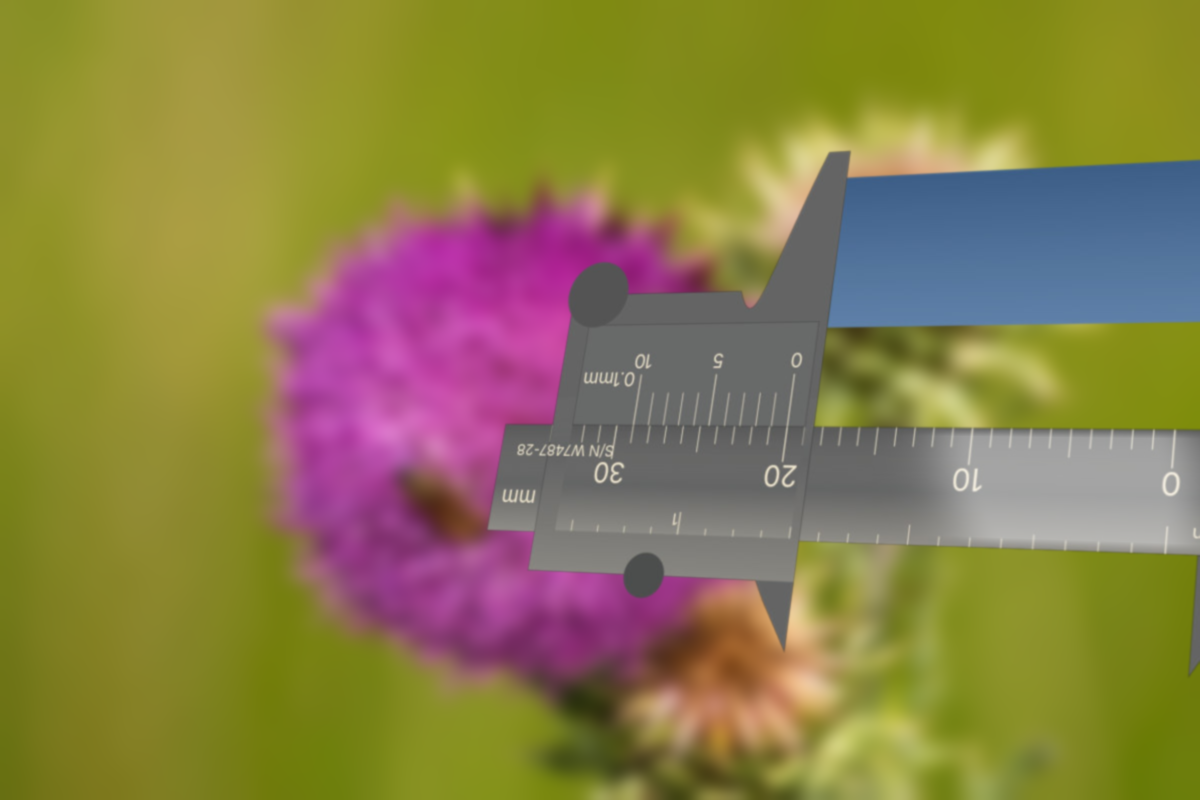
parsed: 20.0 mm
